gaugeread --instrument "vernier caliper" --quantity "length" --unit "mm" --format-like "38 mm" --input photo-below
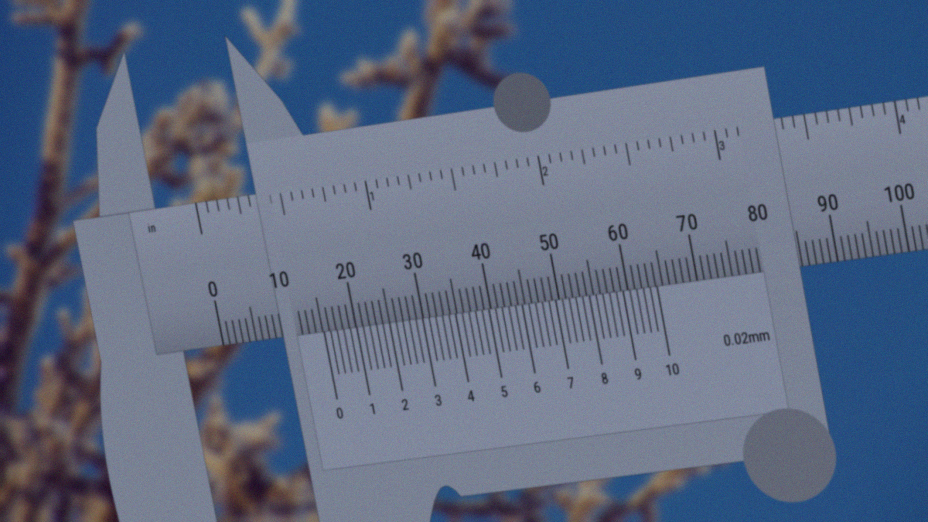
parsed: 15.2 mm
